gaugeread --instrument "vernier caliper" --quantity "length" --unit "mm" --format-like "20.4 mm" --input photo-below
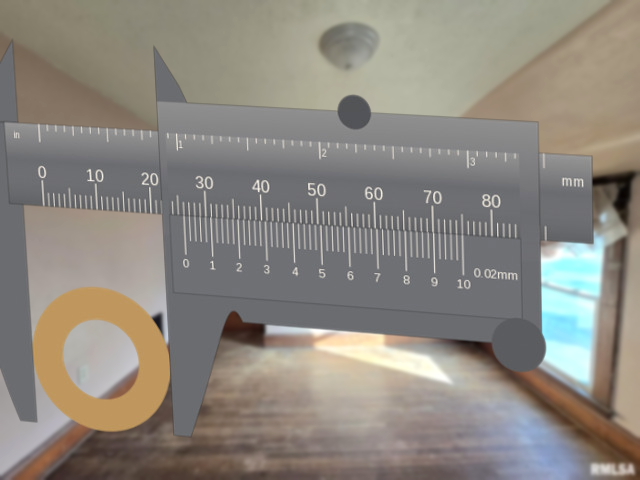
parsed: 26.0 mm
